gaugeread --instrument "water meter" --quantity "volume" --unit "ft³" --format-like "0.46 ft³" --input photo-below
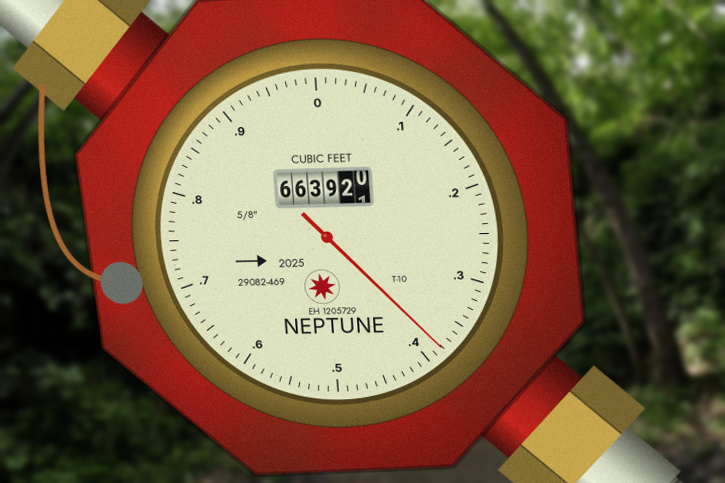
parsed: 663920.38 ft³
